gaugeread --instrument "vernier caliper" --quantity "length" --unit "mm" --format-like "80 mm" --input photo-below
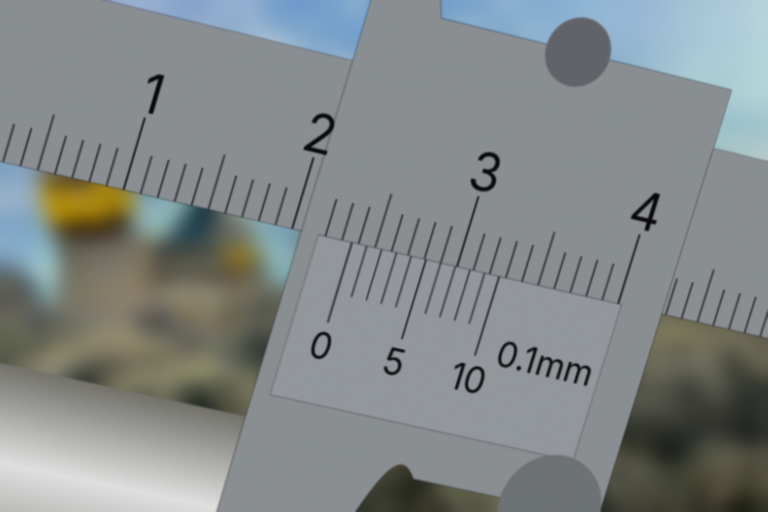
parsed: 23.6 mm
